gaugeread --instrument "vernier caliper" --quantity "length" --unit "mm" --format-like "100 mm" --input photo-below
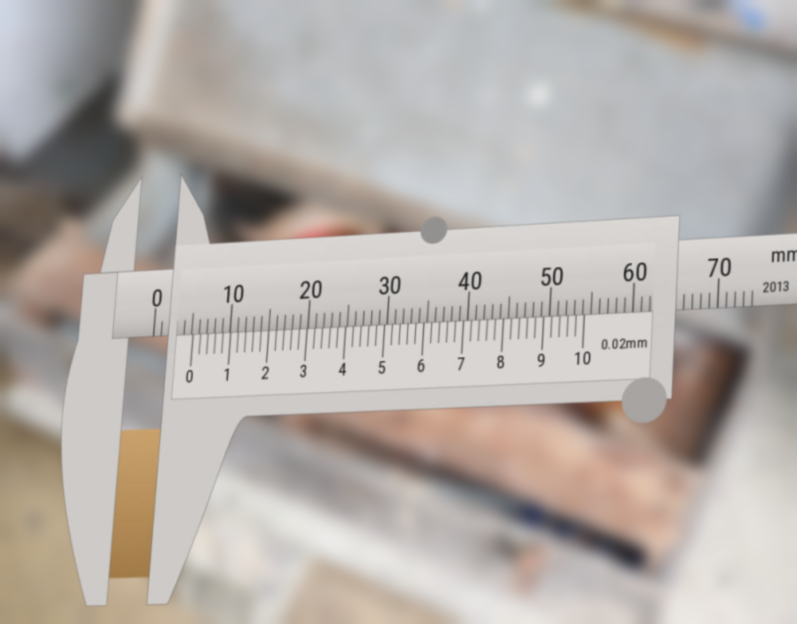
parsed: 5.2 mm
